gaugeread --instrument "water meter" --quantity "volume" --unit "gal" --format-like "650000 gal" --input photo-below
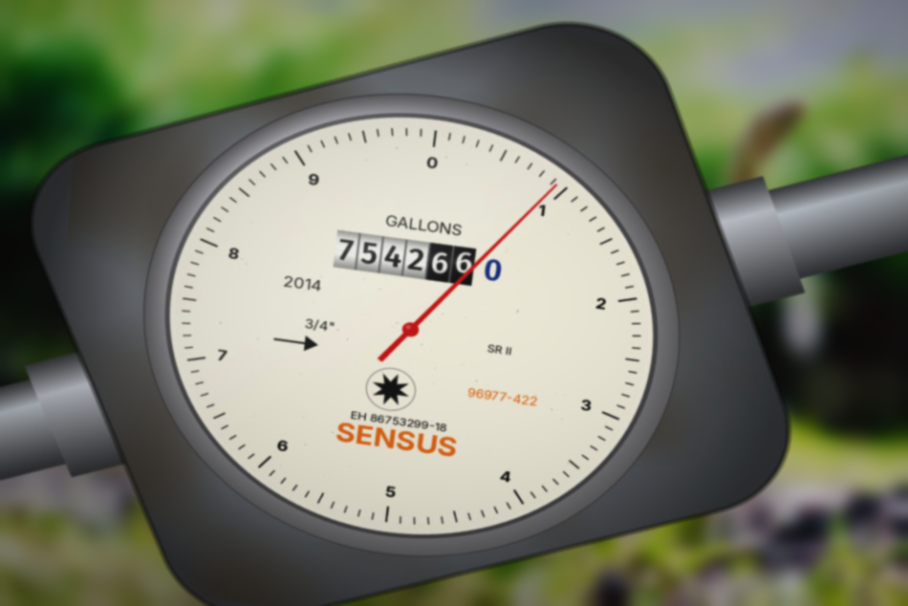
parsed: 7542660.9 gal
